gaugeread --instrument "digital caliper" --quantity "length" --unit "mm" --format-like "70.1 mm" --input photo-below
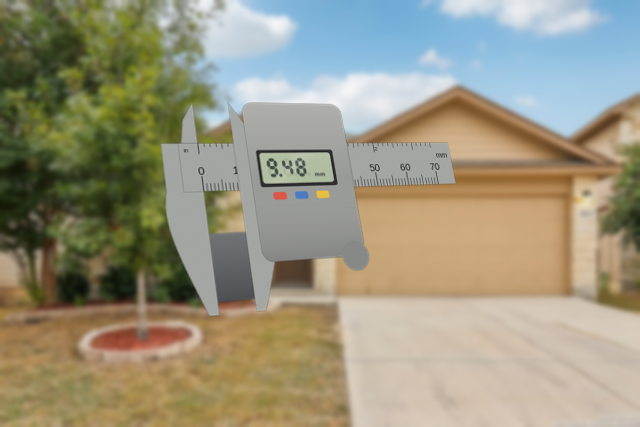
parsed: 9.48 mm
